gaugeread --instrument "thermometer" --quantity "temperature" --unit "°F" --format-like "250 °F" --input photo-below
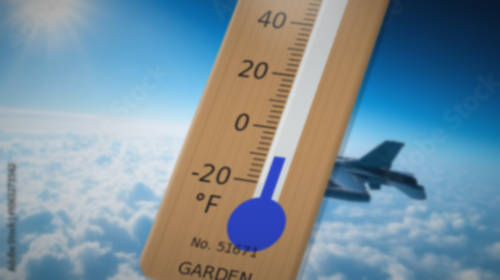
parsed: -10 °F
